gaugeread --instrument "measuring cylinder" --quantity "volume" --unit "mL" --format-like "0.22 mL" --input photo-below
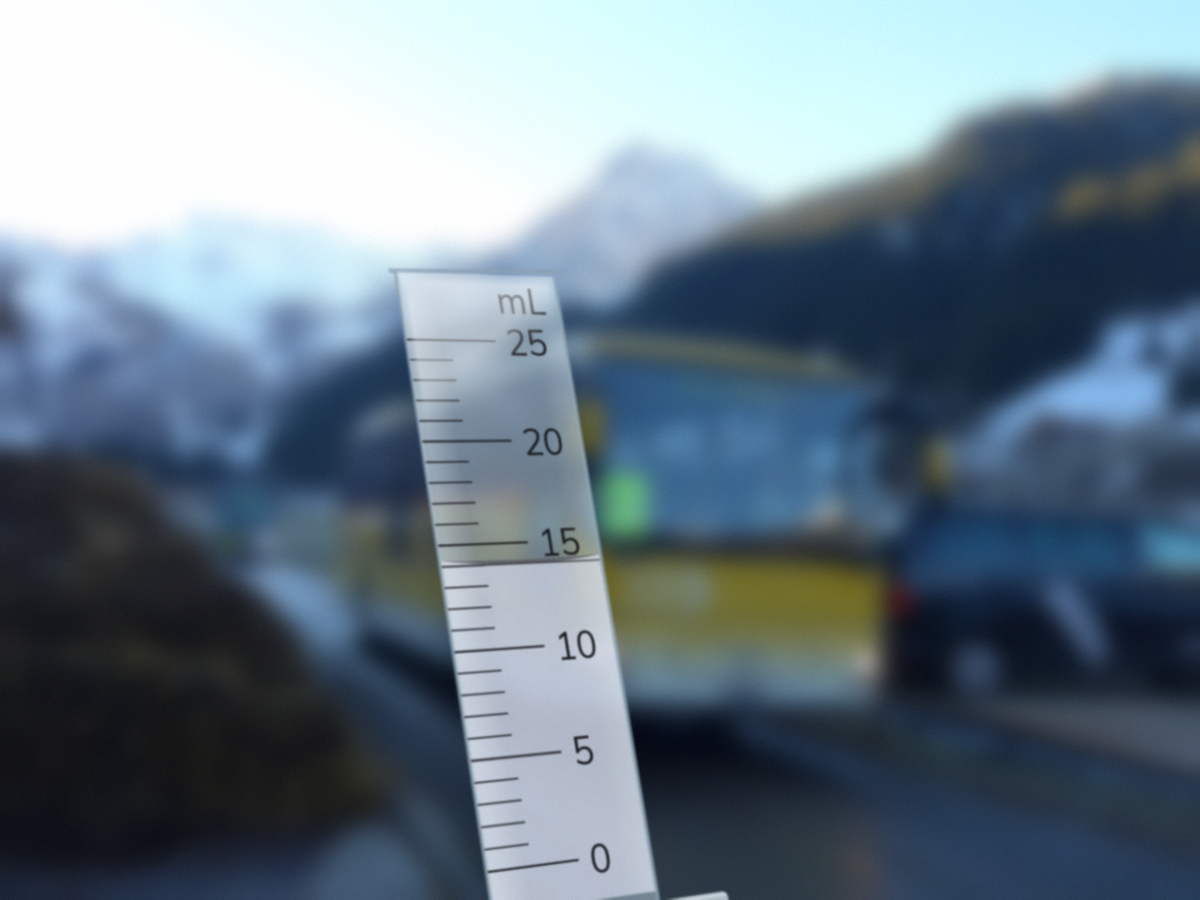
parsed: 14 mL
